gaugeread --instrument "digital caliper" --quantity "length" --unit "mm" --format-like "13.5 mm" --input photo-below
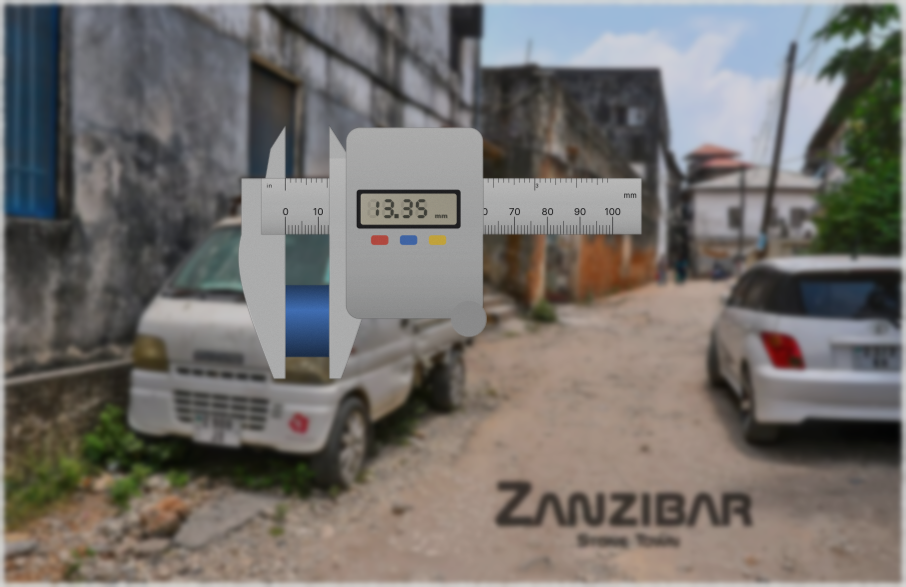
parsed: 13.35 mm
